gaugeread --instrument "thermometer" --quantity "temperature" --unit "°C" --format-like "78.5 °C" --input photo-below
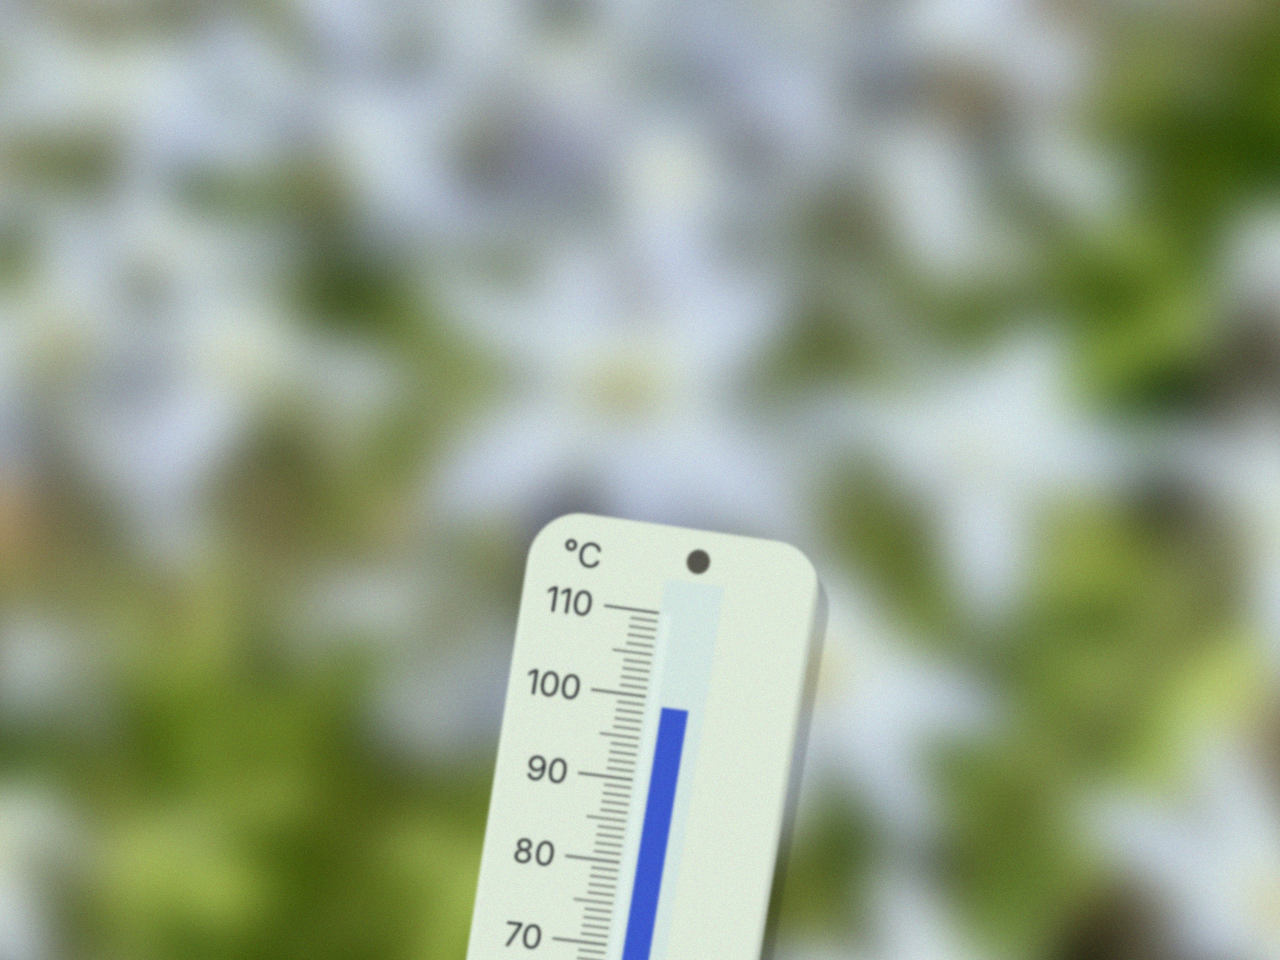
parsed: 99 °C
